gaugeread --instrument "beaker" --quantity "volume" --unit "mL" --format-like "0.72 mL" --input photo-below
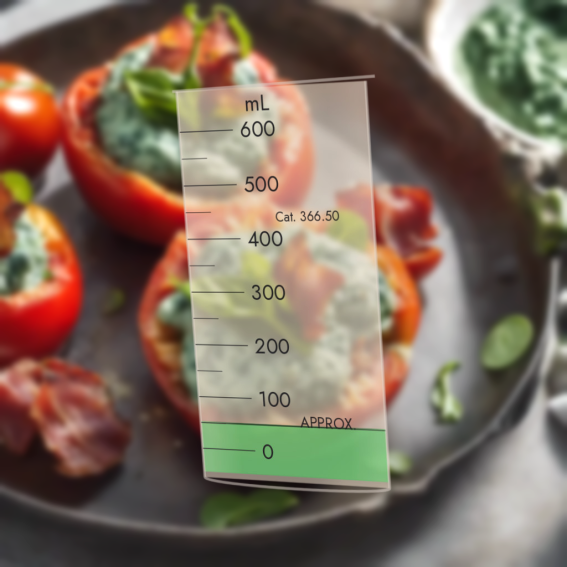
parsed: 50 mL
